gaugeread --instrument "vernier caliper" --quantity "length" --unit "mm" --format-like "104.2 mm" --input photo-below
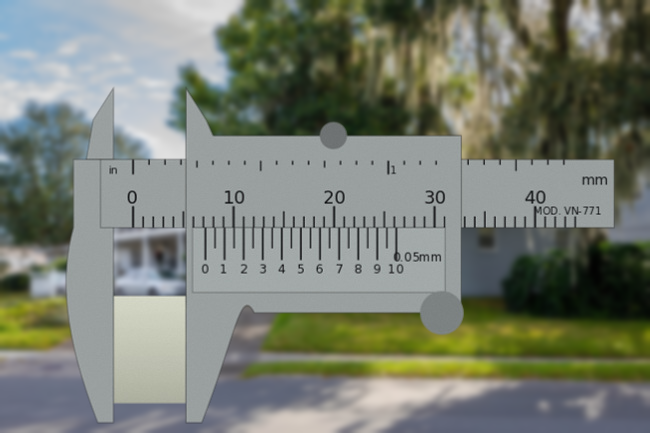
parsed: 7.2 mm
